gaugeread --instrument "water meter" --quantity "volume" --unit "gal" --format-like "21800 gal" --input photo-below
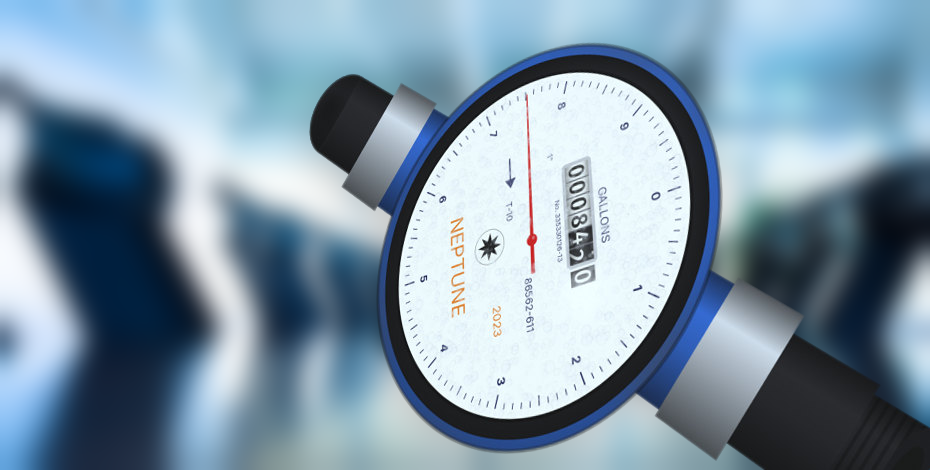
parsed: 8417.5 gal
